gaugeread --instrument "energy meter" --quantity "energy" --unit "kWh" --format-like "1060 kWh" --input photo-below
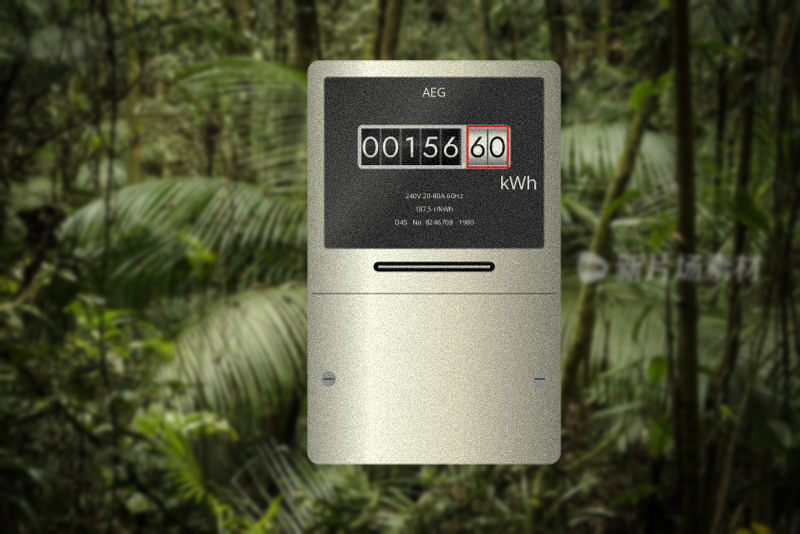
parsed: 156.60 kWh
